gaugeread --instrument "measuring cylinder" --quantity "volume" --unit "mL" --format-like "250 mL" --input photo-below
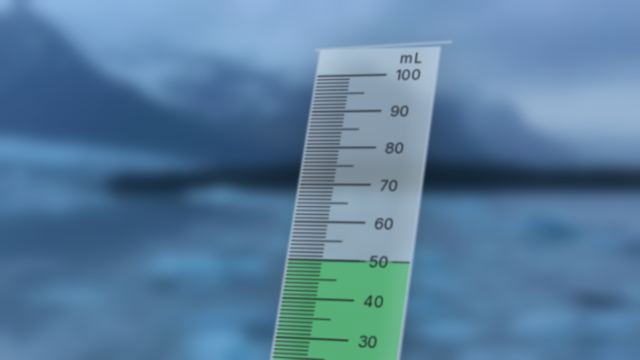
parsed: 50 mL
